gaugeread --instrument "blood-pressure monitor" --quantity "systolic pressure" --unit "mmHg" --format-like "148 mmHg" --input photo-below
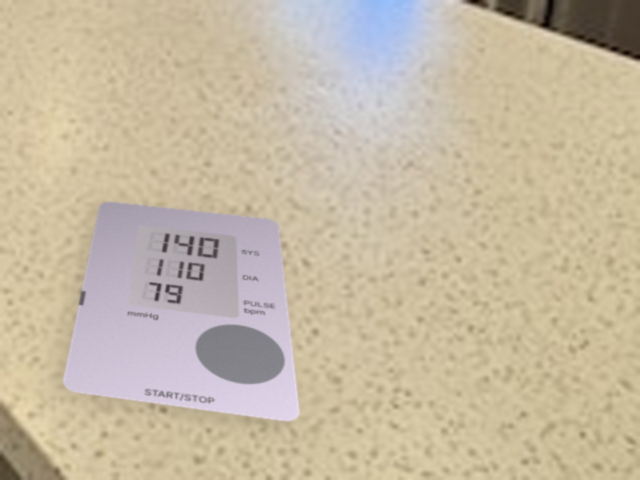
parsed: 140 mmHg
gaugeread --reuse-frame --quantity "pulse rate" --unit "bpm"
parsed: 79 bpm
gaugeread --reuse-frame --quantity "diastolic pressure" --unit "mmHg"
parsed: 110 mmHg
